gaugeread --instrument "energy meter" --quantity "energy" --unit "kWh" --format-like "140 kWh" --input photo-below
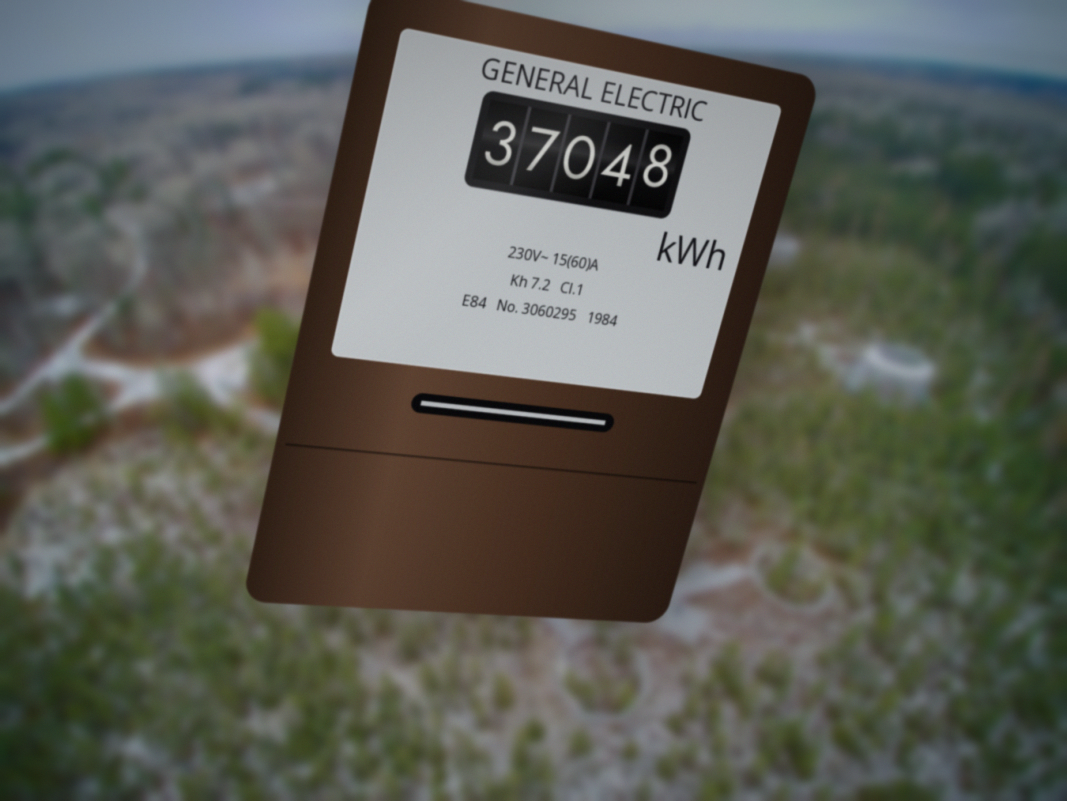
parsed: 37048 kWh
